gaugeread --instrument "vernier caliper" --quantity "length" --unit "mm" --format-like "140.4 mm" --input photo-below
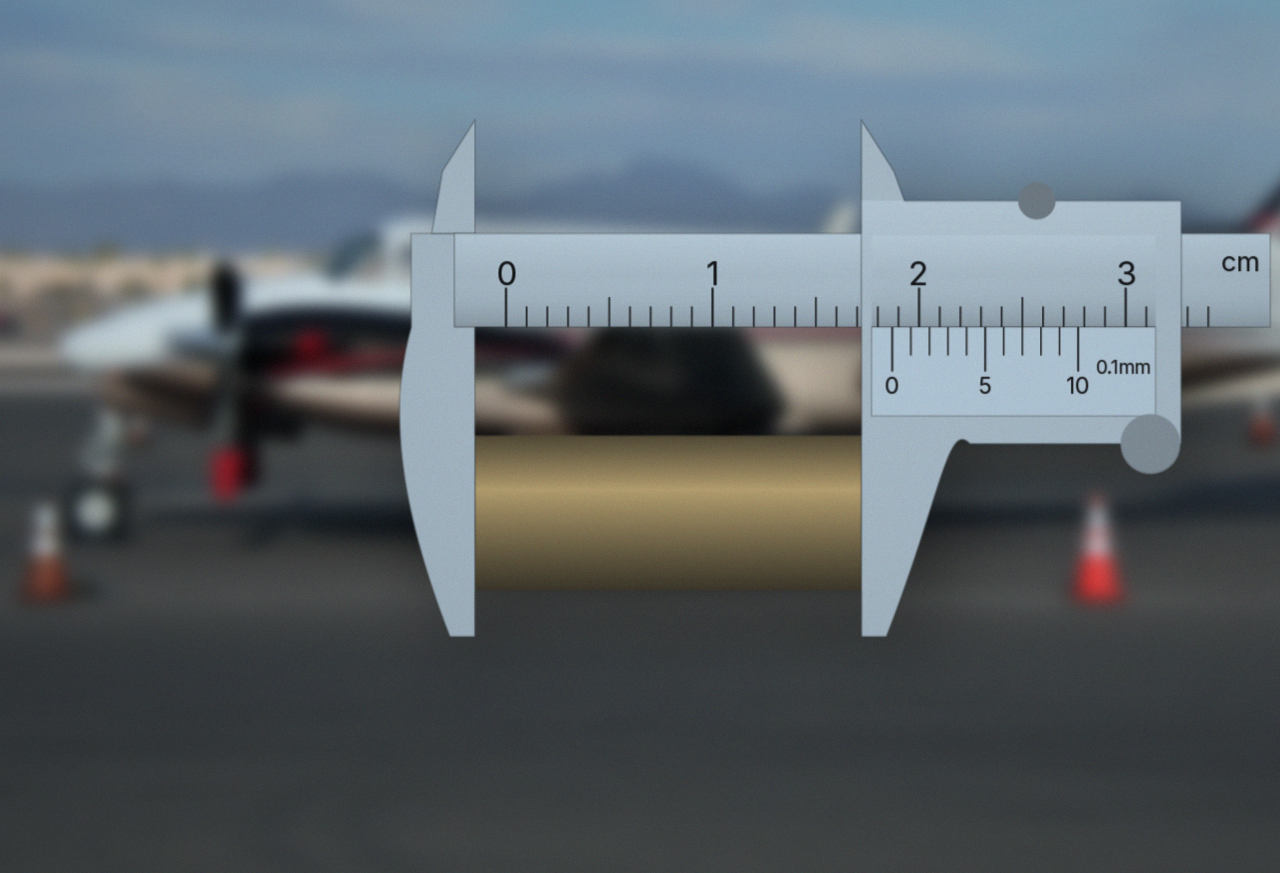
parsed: 18.7 mm
